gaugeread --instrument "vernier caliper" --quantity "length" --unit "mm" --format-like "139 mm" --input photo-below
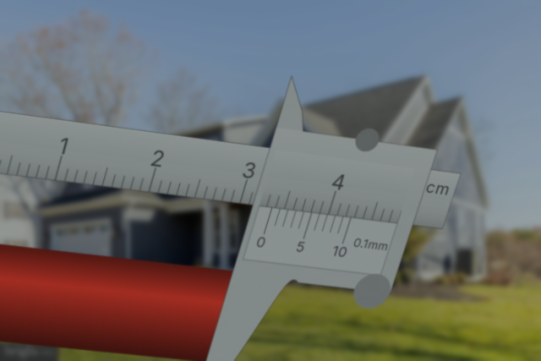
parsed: 33.6 mm
